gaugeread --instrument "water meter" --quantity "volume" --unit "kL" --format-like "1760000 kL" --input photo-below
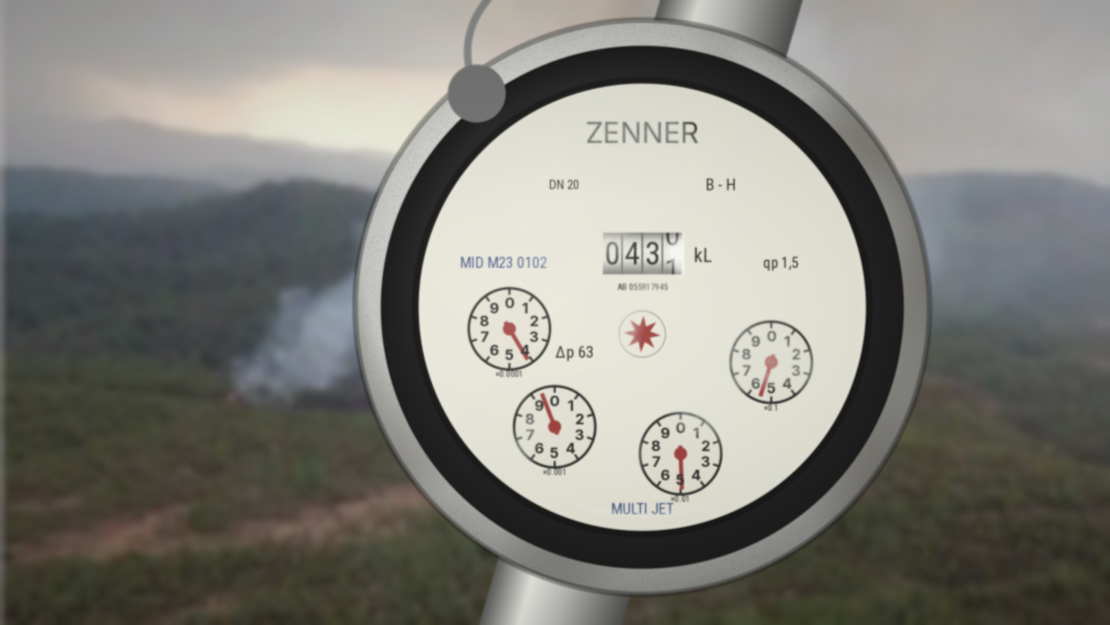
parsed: 430.5494 kL
